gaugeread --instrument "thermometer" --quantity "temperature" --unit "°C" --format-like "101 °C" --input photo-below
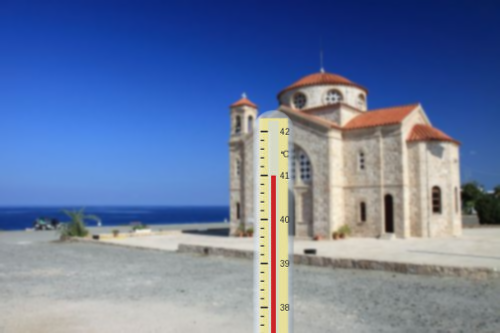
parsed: 41 °C
